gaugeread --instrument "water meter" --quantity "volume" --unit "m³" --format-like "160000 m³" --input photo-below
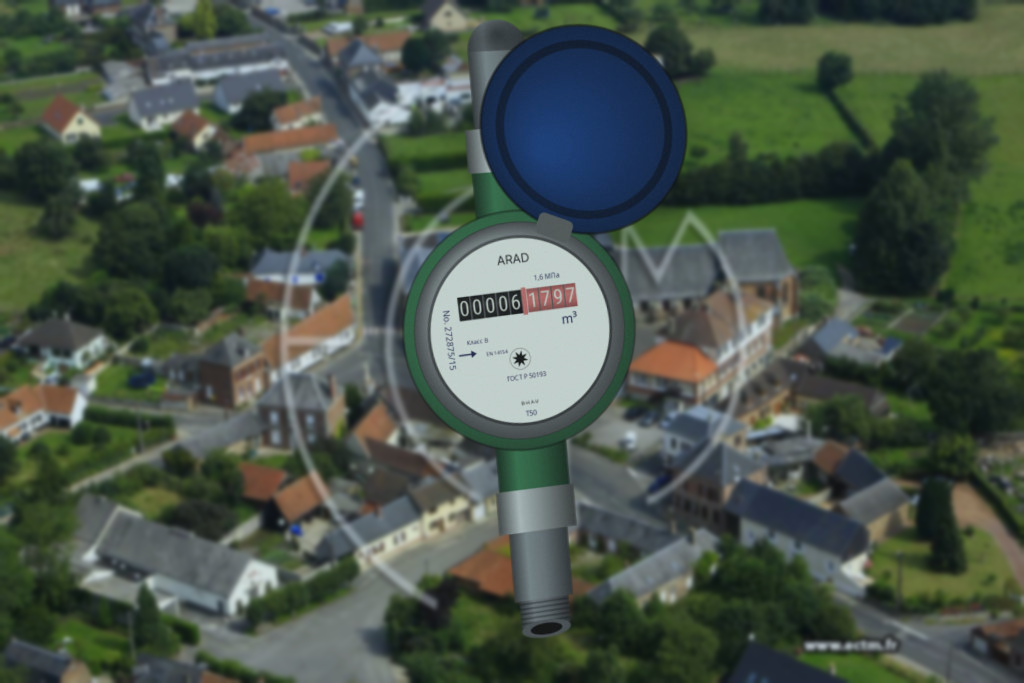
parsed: 6.1797 m³
